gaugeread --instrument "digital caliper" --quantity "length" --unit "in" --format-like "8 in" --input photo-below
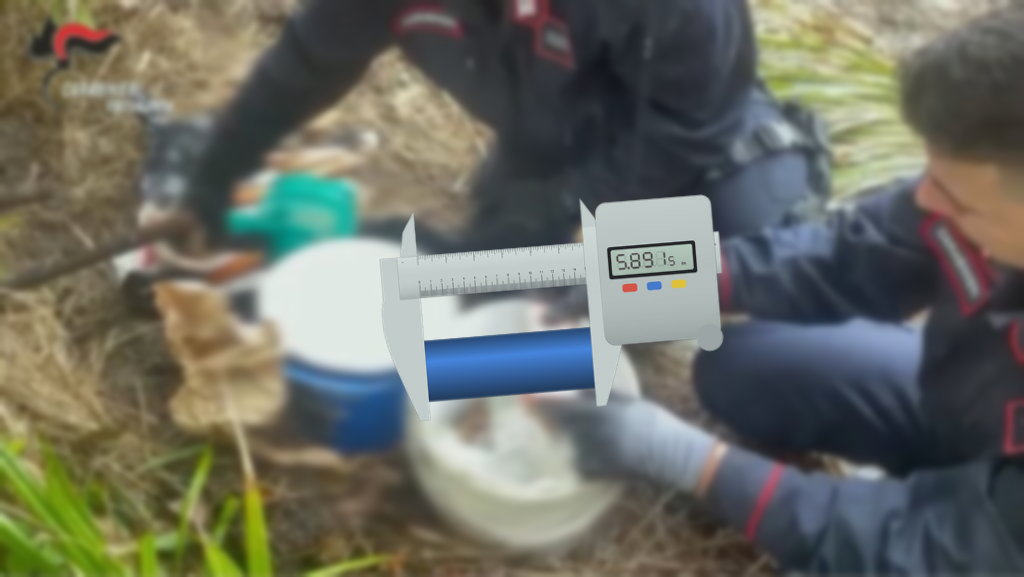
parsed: 5.8915 in
